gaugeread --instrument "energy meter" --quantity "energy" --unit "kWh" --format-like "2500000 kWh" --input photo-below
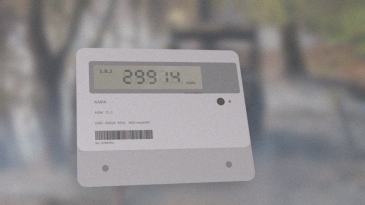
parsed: 29914 kWh
